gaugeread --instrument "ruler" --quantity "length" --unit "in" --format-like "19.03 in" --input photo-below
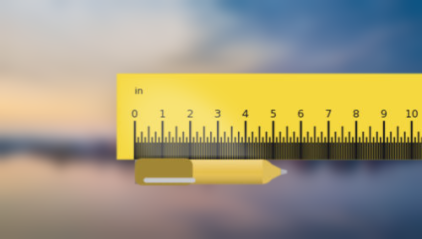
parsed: 5.5 in
